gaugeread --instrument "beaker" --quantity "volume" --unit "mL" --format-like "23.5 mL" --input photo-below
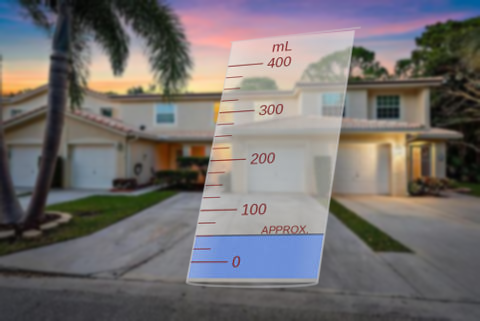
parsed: 50 mL
